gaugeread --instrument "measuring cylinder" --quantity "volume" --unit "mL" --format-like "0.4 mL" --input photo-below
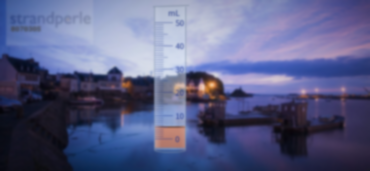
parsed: 5 mL
